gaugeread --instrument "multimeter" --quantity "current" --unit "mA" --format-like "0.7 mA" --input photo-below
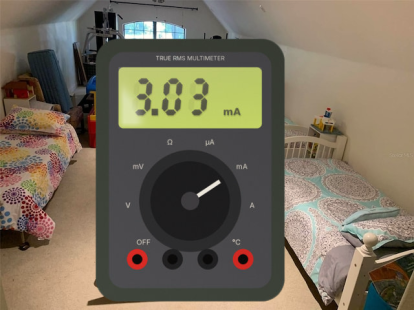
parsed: 3.03 mA
